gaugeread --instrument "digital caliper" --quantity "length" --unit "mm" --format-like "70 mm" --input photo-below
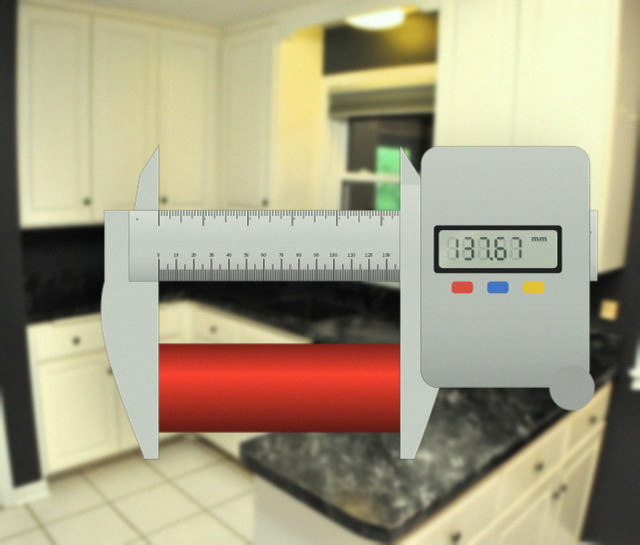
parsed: 137.67 mm
